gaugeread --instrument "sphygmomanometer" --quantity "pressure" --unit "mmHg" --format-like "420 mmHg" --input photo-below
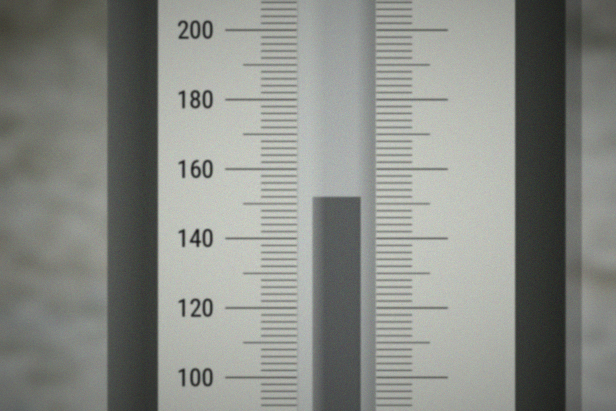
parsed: 152 mmHg
